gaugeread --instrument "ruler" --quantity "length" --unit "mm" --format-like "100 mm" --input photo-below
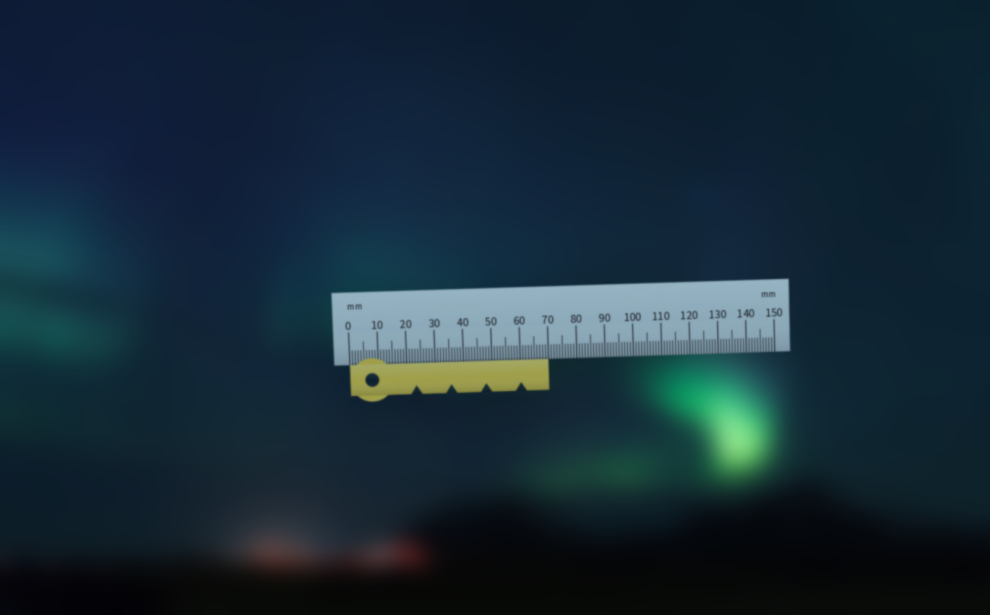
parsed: 70 mm
